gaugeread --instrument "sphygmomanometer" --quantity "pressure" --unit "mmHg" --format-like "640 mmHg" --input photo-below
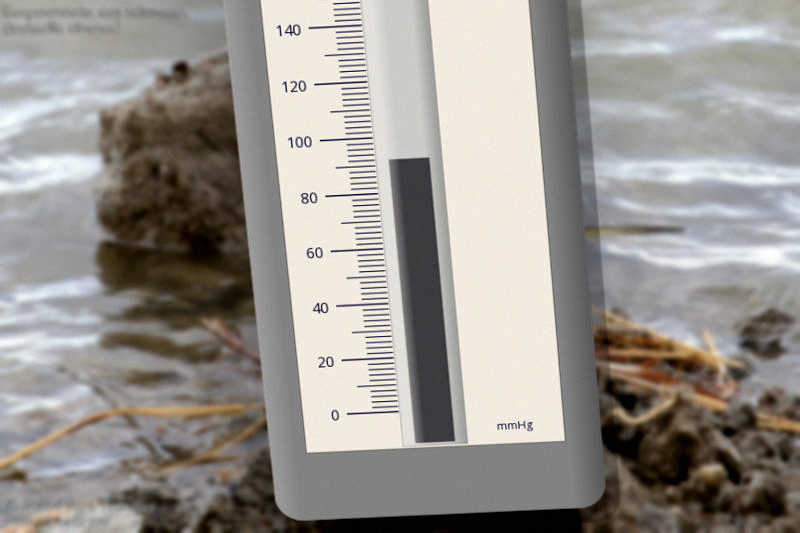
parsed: 92 mmHg
